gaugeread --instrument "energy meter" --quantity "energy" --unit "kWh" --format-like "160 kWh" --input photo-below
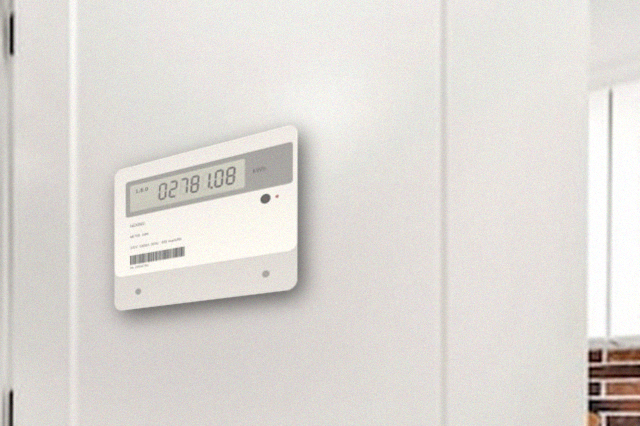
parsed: 2781.08 kWh
